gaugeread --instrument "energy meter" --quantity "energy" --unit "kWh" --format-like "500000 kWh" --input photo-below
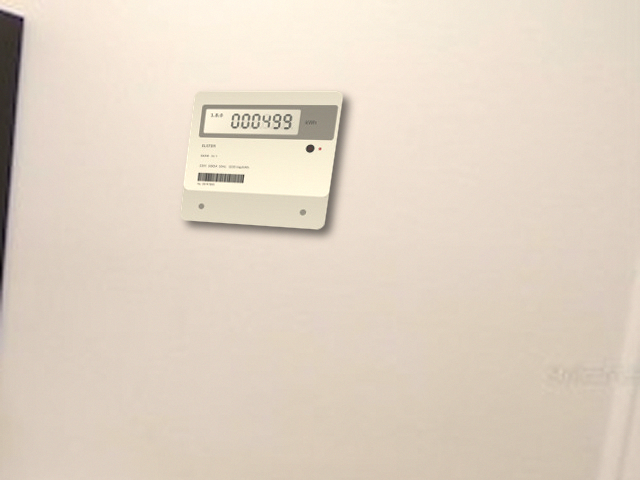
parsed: 499 kWh
